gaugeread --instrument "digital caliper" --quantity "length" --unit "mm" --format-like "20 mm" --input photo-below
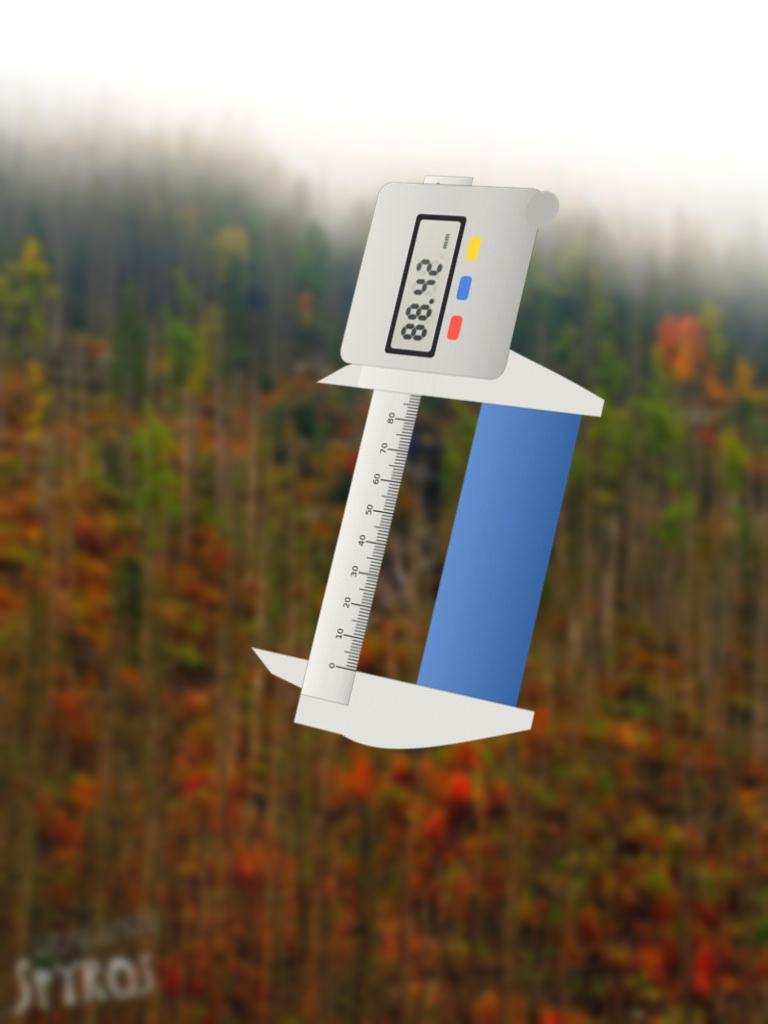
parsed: 88.42 mm
